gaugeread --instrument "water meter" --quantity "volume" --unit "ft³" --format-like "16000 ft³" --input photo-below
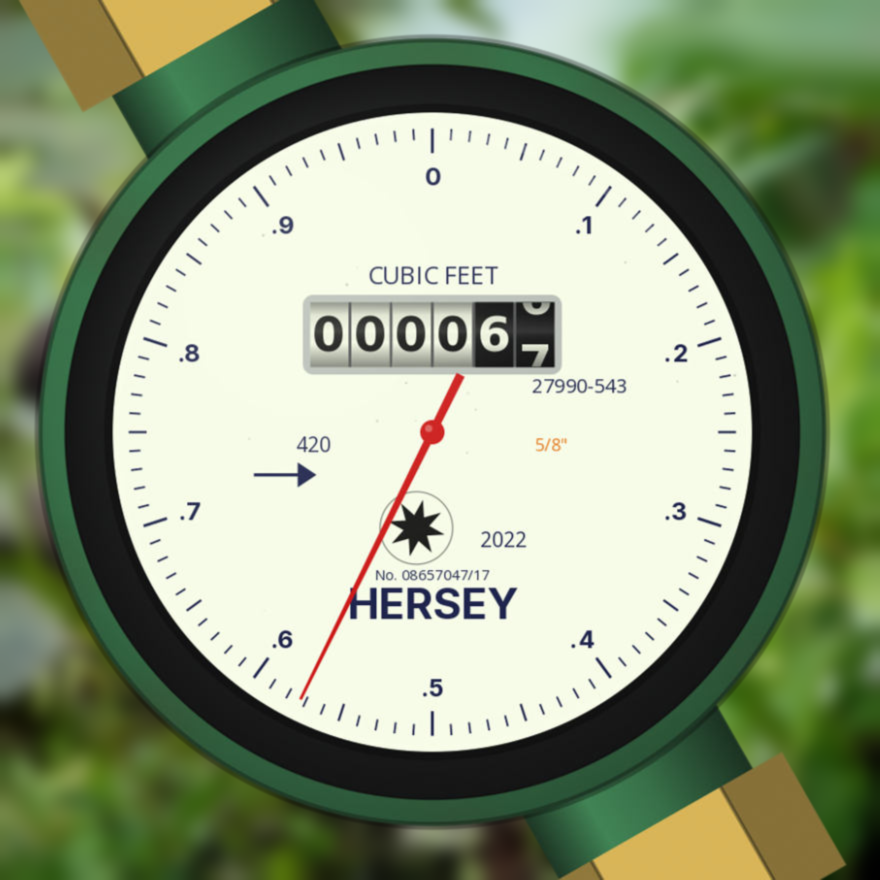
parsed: 66.57 ft³
